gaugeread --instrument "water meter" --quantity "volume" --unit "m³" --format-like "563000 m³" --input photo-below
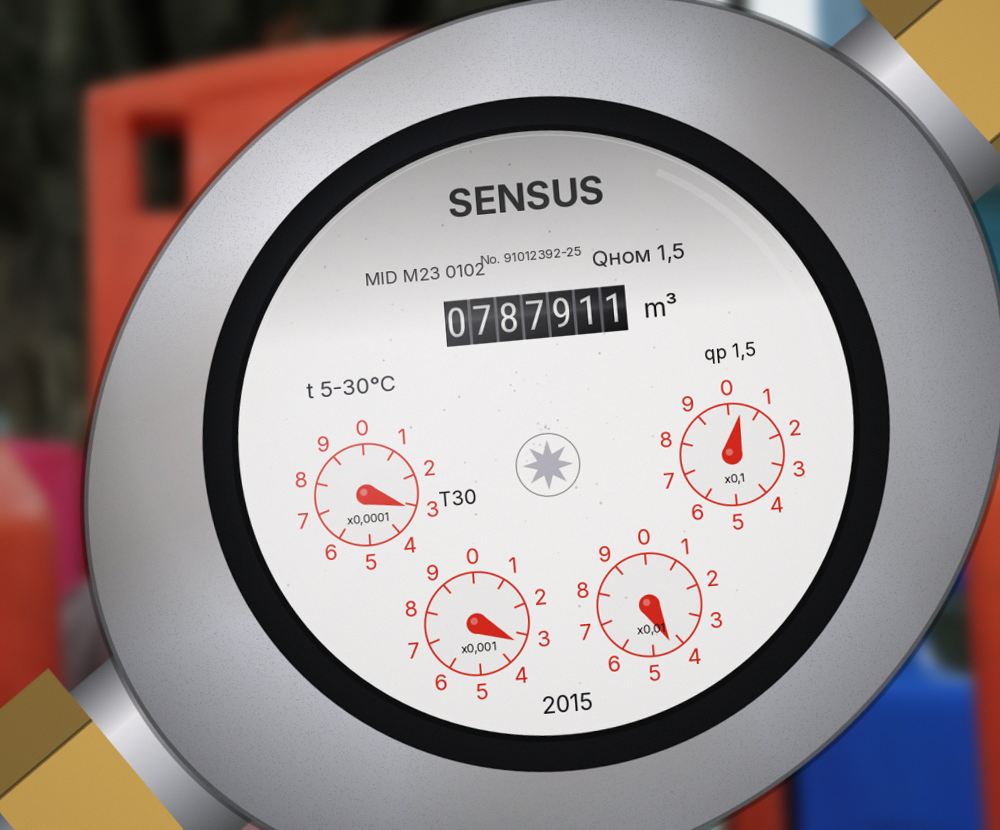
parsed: 787911.0433 m³
